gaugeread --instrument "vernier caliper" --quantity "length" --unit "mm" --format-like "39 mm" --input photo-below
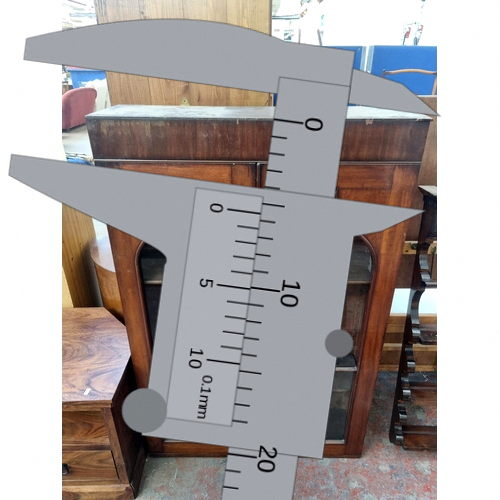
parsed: 5.6 mm
